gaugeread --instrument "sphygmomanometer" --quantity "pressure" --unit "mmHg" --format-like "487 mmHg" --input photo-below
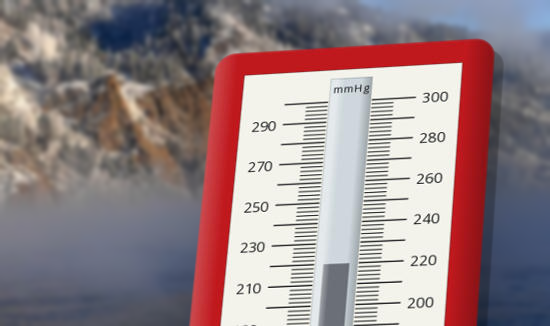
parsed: 220 mmHg
